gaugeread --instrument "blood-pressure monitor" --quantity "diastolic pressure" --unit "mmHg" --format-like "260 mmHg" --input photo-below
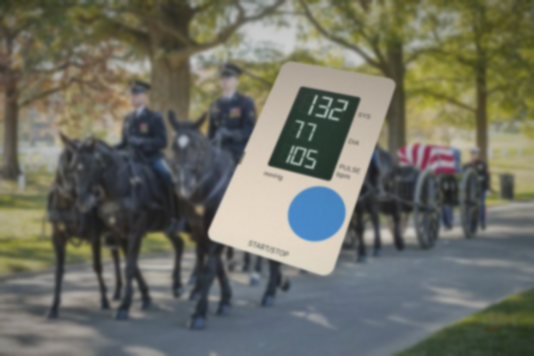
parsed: 77 mmHg
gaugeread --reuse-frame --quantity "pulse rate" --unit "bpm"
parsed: 105 bpm
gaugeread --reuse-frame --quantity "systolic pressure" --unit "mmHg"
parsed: 132 mmHg
